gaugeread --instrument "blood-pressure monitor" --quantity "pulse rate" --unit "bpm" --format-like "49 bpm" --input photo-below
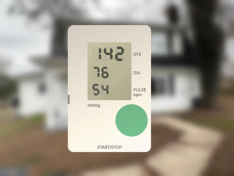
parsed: 54 bpm
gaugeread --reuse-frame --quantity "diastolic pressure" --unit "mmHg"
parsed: 76 mmHg
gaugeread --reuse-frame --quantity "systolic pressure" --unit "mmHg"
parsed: 142 mmHg
